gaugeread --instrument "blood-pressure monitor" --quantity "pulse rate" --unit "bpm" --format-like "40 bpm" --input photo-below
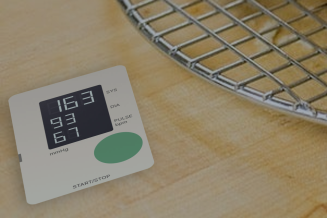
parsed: 67 bpm
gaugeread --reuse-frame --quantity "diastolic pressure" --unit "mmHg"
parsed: 93 mmHg
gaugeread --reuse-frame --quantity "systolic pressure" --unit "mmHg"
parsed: 163 mmHg
